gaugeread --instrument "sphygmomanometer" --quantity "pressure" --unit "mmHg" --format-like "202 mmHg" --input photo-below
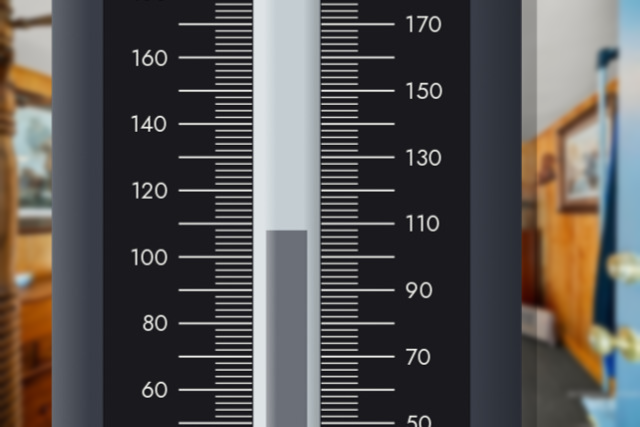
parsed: 108 mmHg
